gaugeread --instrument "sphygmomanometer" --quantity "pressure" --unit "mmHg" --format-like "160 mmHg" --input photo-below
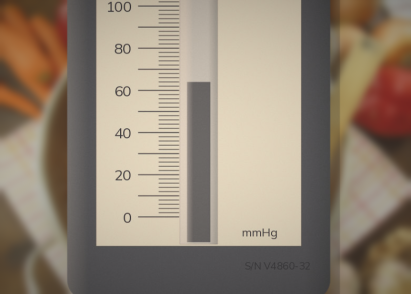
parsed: 64 mmHg
